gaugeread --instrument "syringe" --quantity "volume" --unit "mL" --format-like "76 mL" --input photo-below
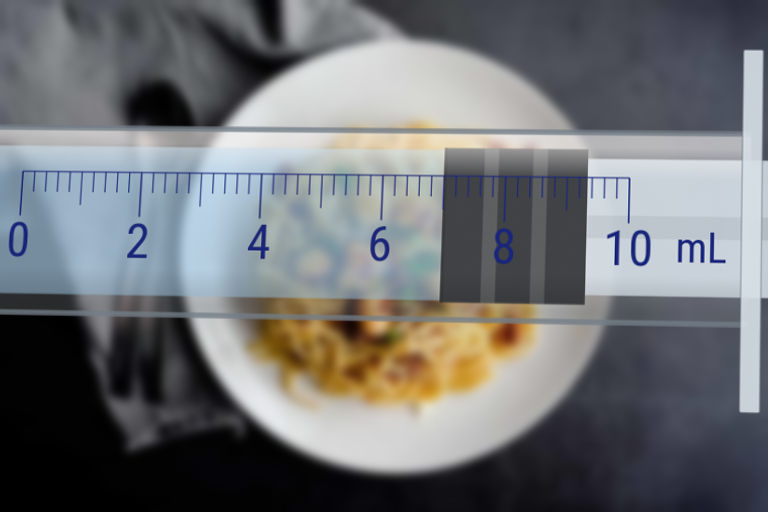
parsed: 7 mL
